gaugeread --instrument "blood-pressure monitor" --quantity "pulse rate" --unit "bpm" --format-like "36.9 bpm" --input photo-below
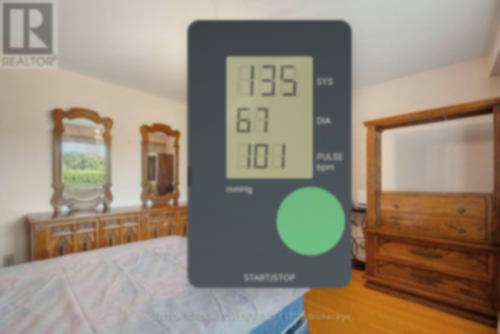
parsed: 101 bpm
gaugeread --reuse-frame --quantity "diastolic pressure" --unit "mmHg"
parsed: 67 mmHg
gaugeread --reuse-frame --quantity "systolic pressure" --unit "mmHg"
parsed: 135 mmHg
